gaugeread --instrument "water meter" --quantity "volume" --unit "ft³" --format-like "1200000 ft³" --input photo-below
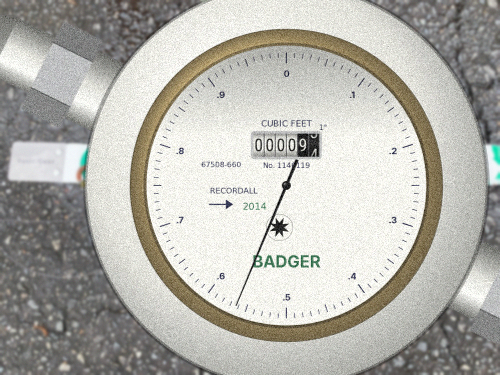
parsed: 93.56 ft³
